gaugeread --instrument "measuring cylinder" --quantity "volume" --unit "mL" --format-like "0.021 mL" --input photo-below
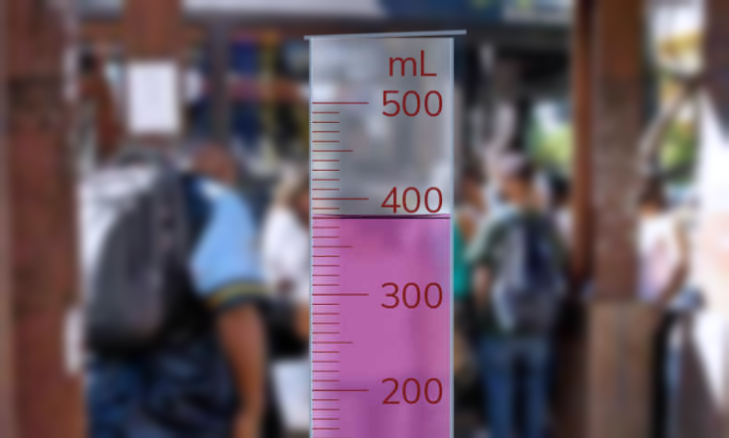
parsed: 380 mL
